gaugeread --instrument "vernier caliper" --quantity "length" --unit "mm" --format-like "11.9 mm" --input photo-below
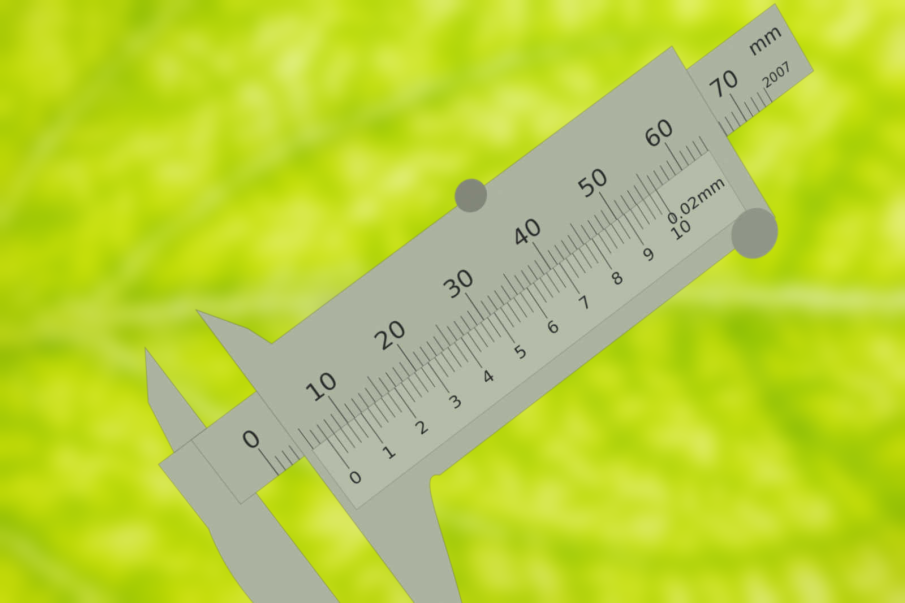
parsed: 7.0 mm
